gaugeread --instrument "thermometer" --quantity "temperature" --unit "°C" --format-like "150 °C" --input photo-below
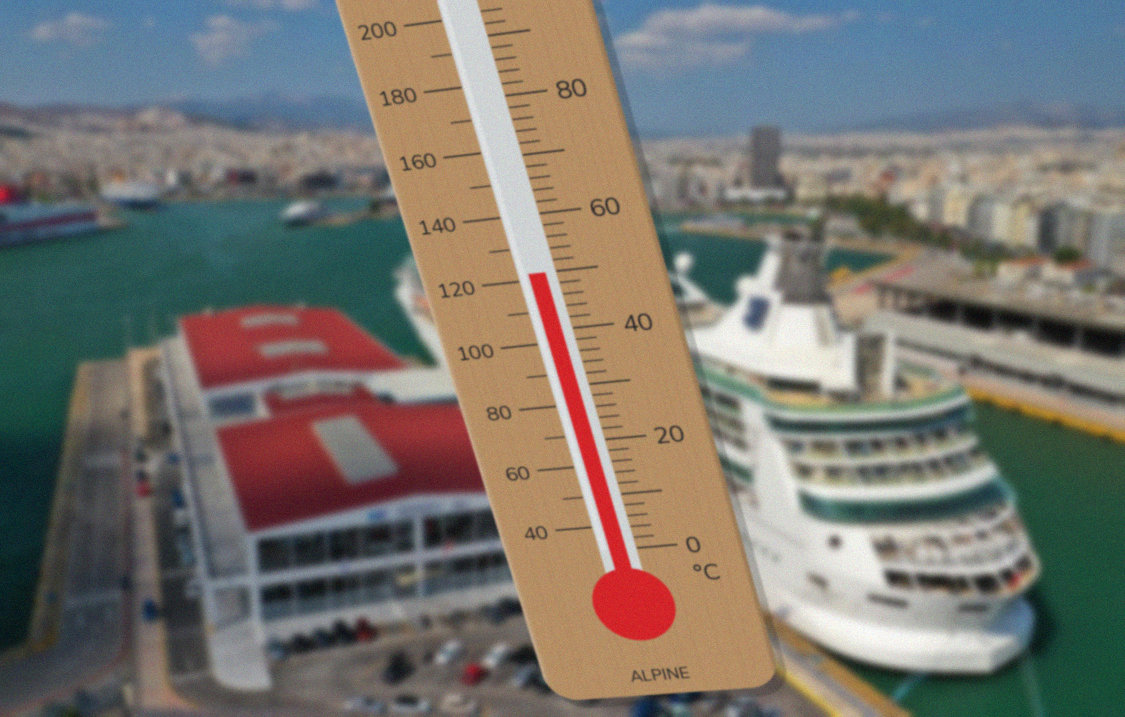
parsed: 50 °C
